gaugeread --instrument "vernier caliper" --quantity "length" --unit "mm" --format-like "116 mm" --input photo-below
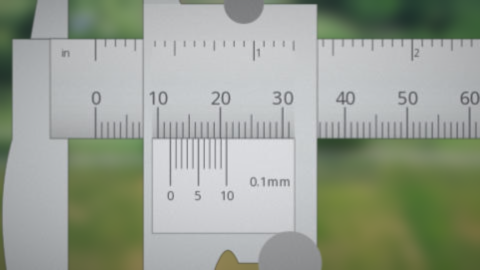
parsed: 12.0 mm
